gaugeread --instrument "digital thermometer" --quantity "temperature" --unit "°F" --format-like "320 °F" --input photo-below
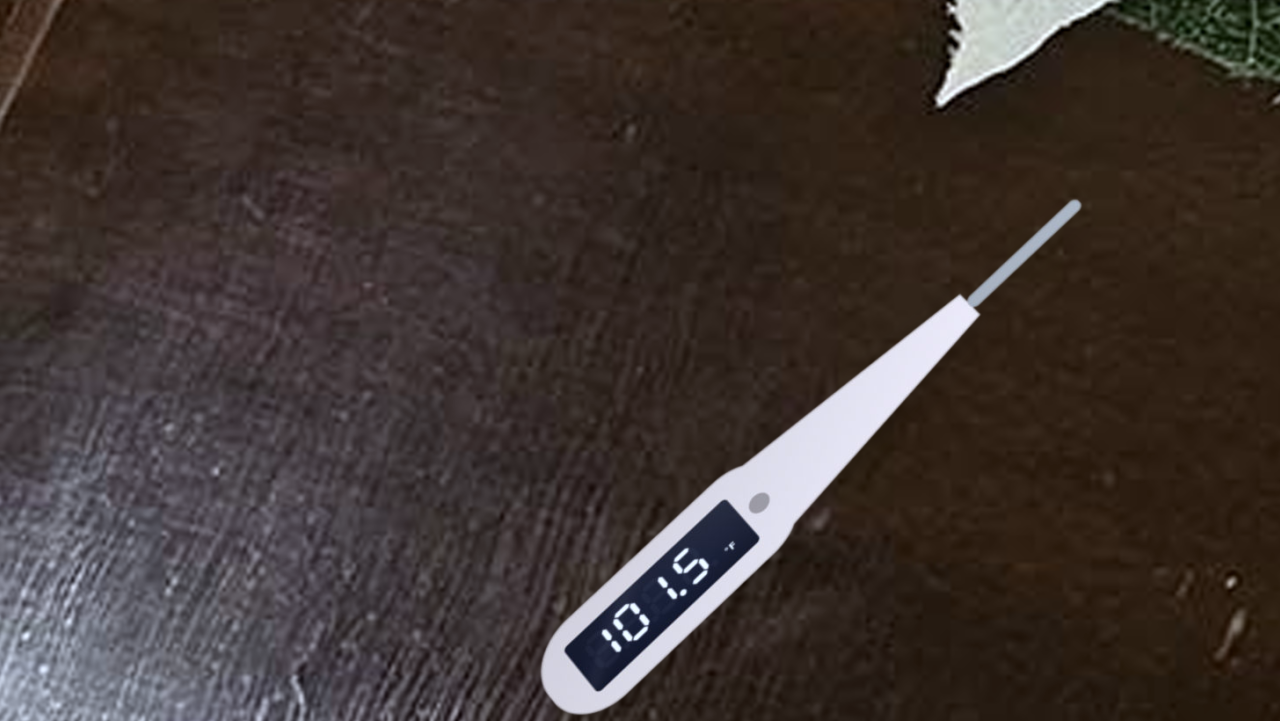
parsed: 101.5 °F
